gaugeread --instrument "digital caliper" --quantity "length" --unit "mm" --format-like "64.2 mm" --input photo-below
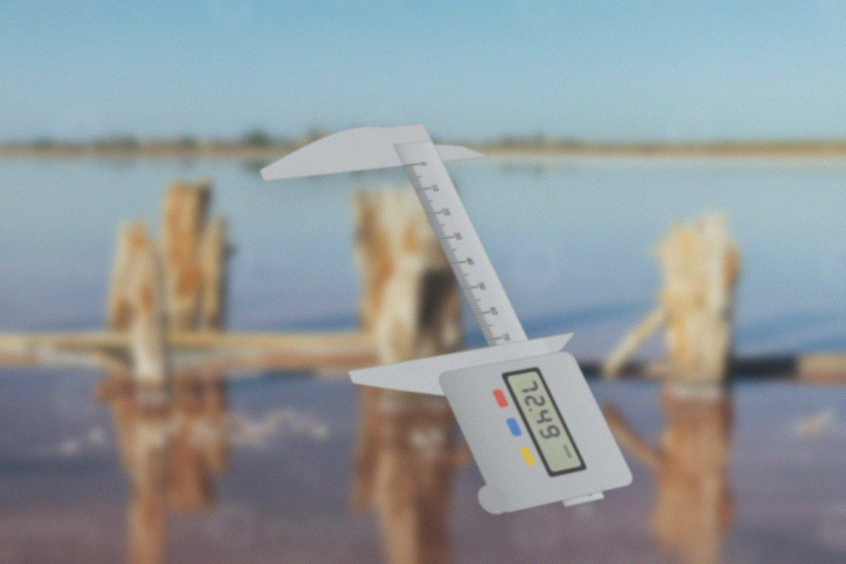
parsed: 72.49 mm
